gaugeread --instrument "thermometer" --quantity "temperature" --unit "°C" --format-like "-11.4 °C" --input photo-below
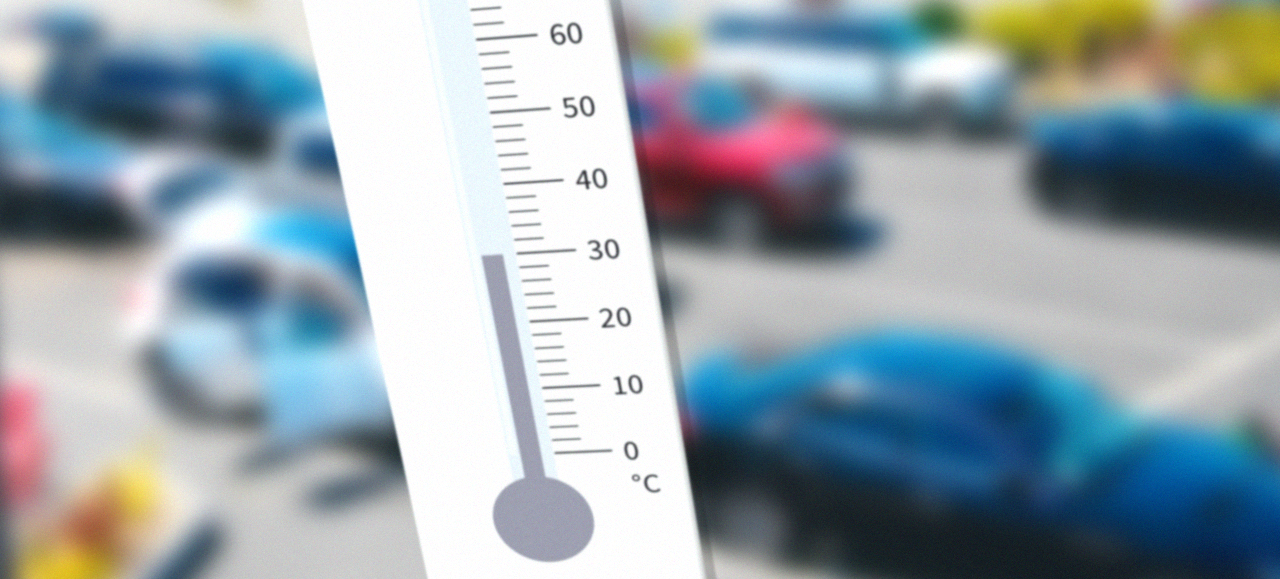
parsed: 30 °C
